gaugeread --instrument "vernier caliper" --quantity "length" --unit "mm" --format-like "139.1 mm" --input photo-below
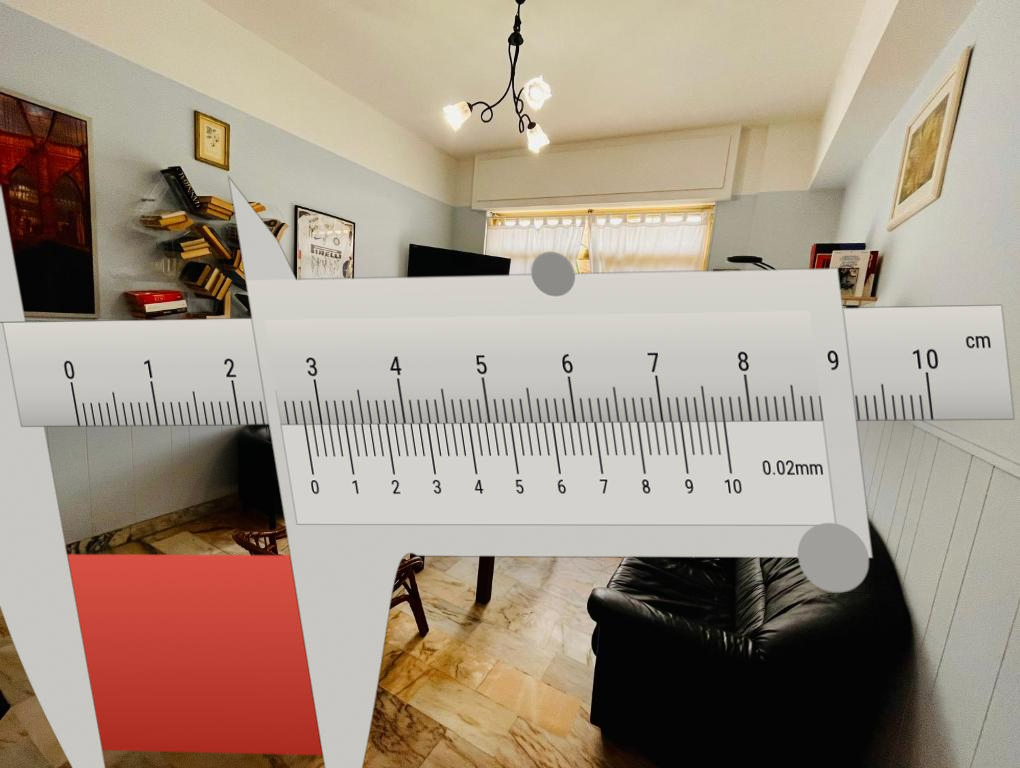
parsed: 28.0 mm
